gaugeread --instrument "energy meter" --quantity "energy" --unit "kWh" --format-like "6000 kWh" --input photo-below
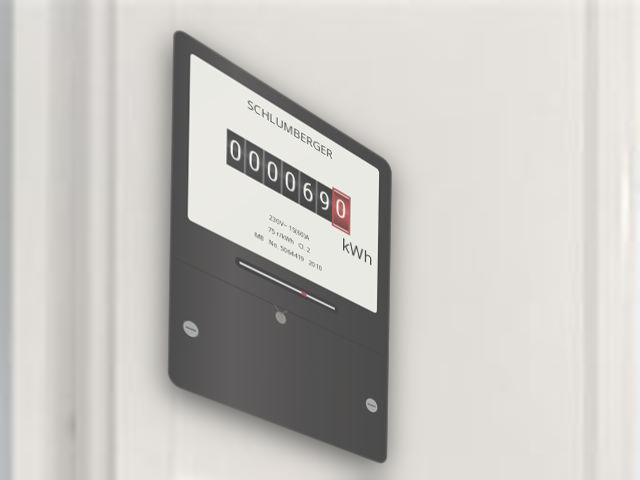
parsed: 69.0 kWh
